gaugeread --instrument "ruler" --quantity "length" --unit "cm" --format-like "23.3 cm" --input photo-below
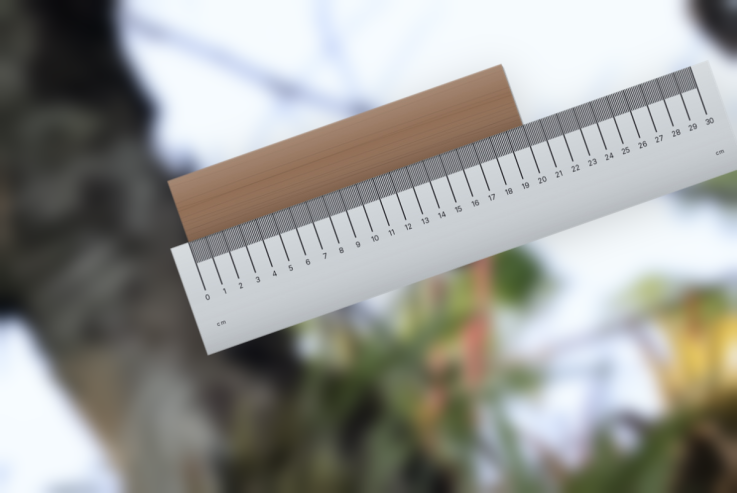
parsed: 20 cm
